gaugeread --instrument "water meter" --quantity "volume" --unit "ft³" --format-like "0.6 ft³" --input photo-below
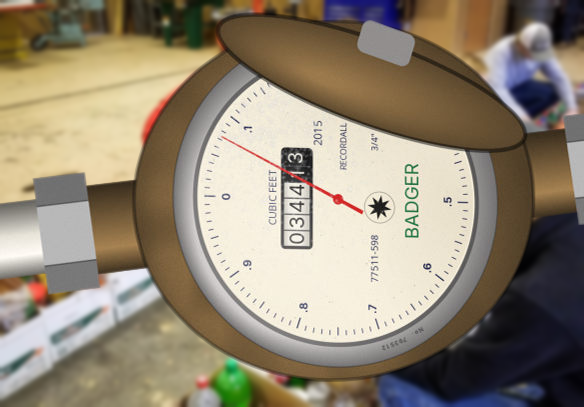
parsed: 34413.07 ft³
